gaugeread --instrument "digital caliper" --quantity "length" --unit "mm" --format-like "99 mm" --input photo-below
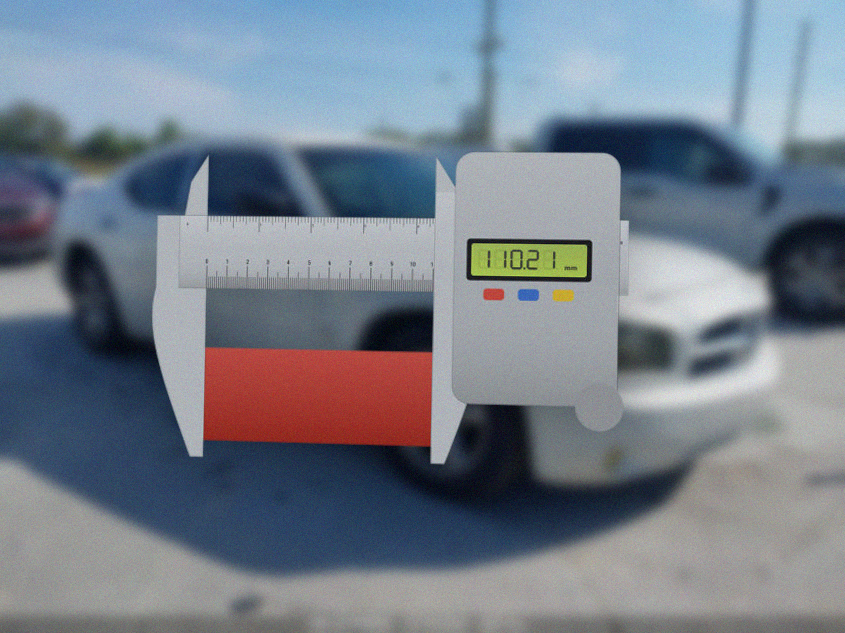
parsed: 110.21 mm
